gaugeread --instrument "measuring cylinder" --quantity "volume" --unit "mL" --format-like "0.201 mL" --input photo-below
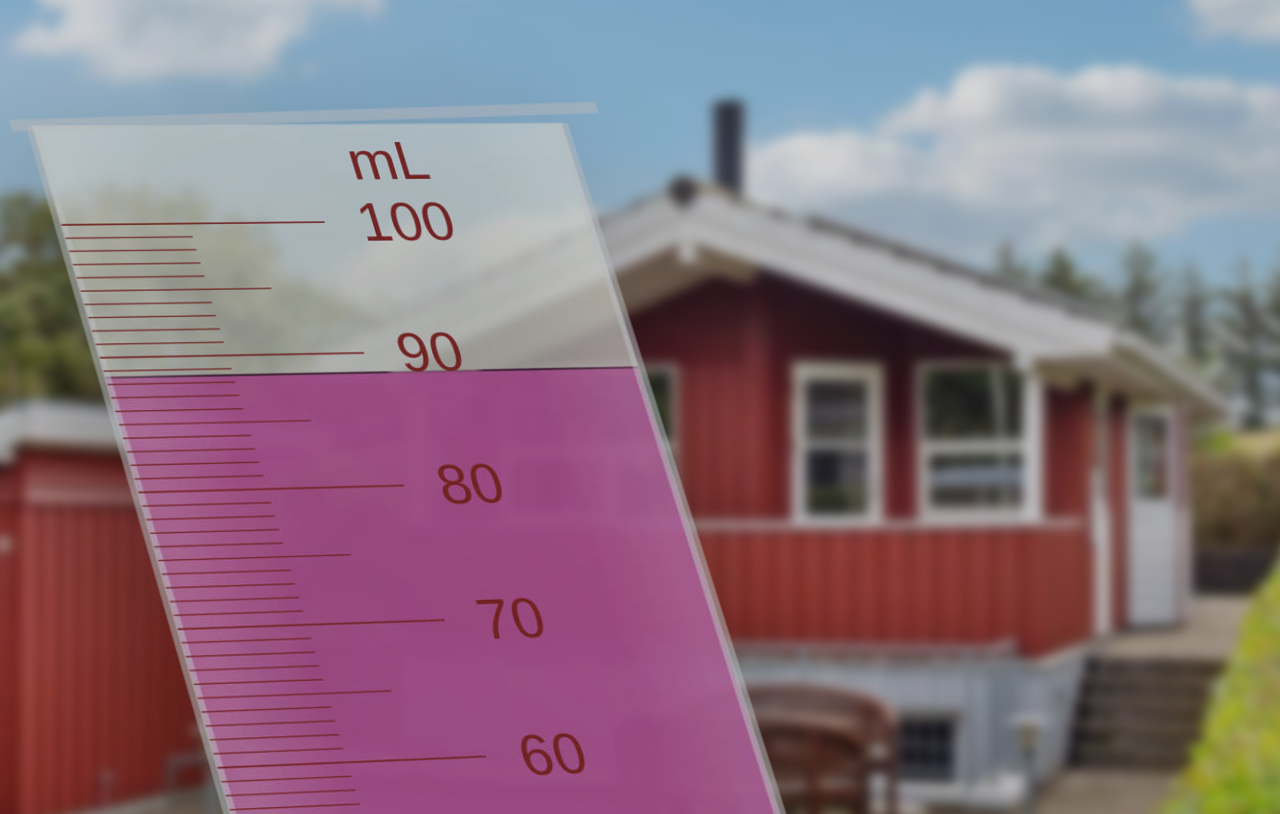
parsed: 88.5 mL
